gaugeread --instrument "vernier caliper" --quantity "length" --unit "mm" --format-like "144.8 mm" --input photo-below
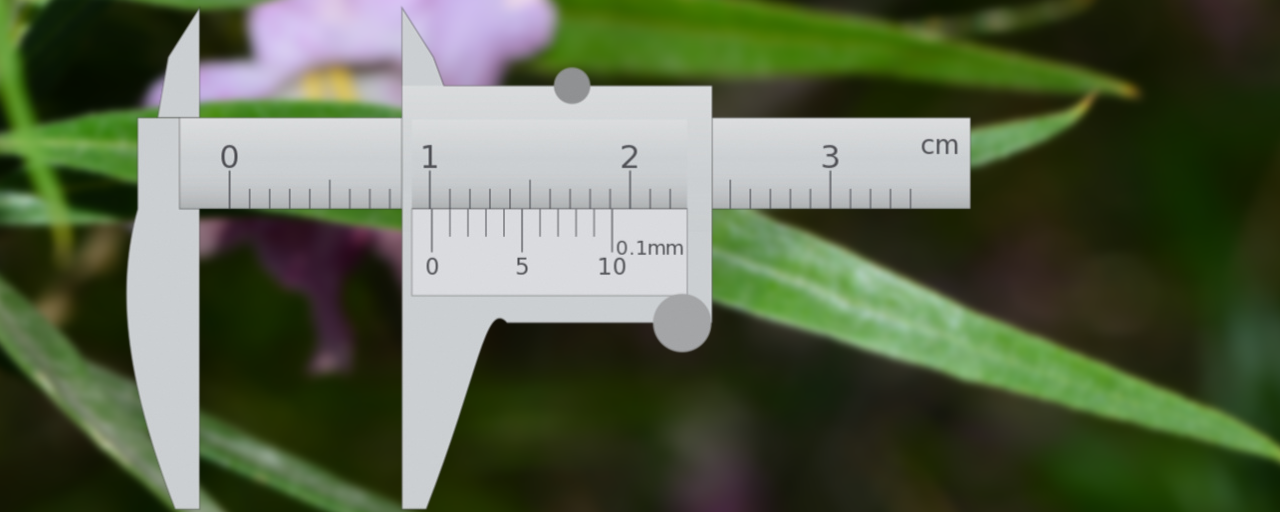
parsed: 10.1 mm
